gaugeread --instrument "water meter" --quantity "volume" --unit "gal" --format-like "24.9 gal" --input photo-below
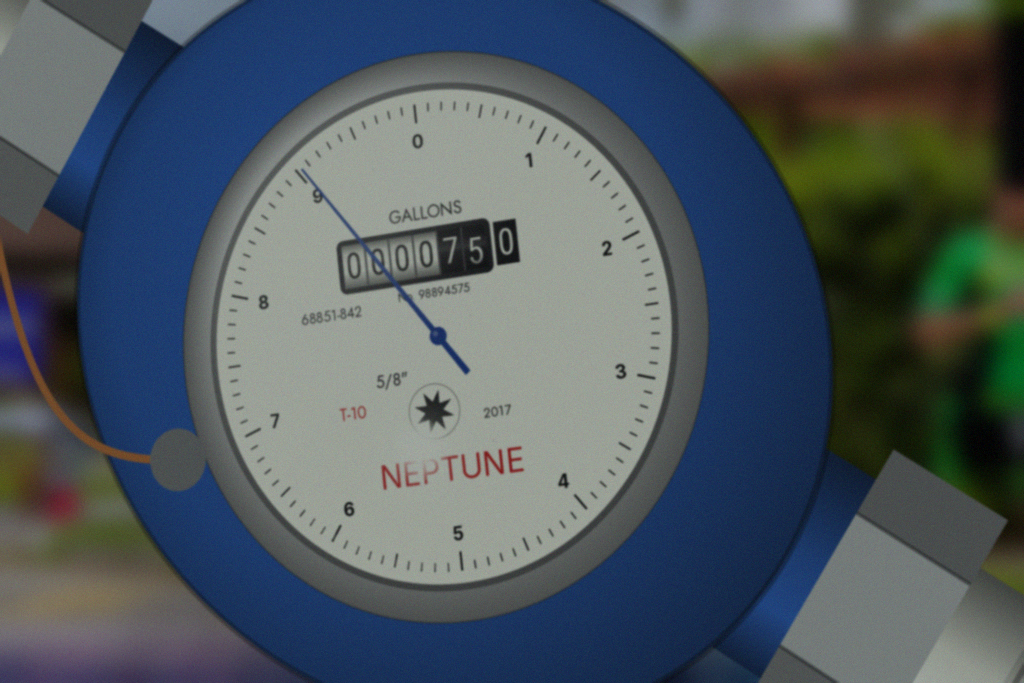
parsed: 749.0 gal
